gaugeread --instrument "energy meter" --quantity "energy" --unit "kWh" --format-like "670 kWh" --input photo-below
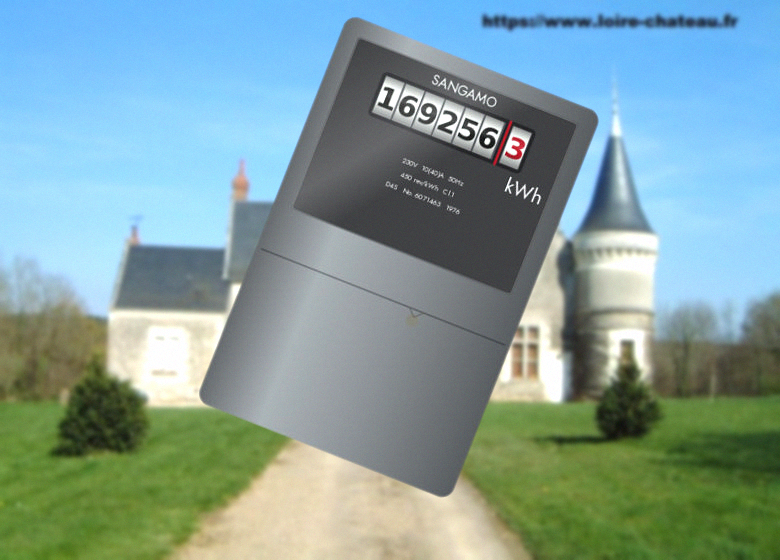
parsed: 169256.3 kWh
